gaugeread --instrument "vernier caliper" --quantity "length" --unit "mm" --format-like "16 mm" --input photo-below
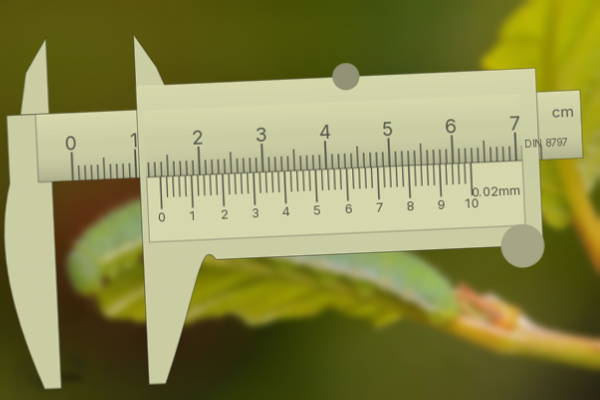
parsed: 13.8 mm
